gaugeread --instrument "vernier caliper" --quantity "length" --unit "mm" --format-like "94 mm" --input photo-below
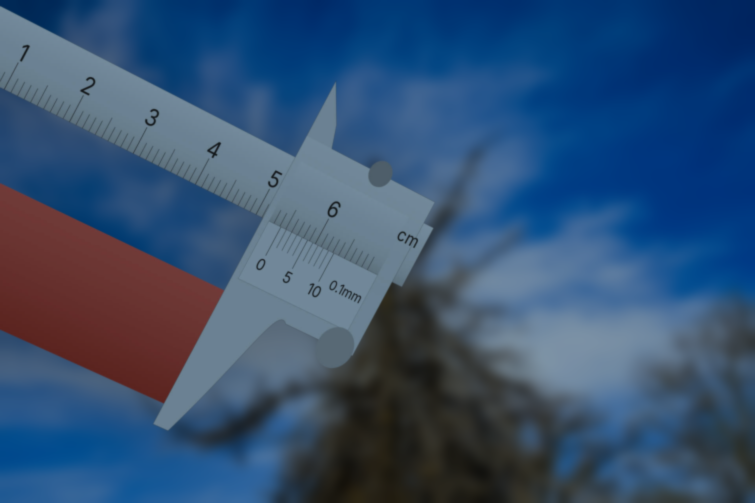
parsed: 54.2 mm
